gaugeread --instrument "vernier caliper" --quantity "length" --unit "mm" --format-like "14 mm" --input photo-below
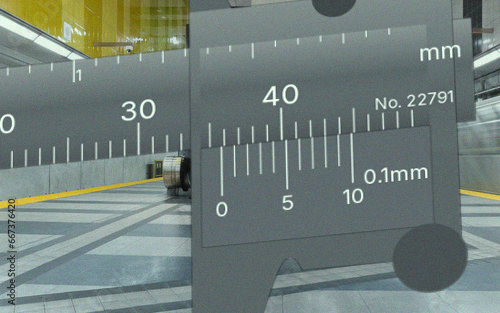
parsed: 35.8 mm
